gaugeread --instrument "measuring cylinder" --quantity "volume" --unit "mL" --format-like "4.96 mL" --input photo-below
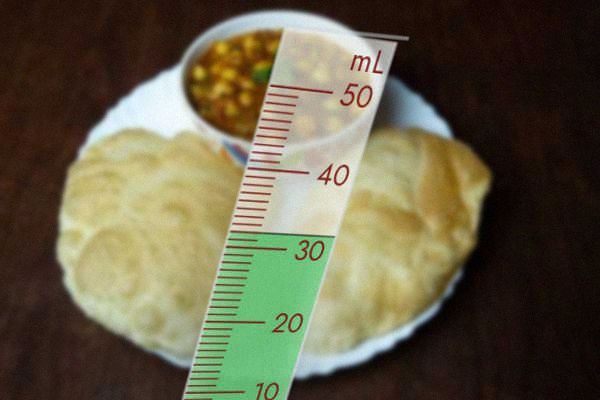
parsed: 32 mL
